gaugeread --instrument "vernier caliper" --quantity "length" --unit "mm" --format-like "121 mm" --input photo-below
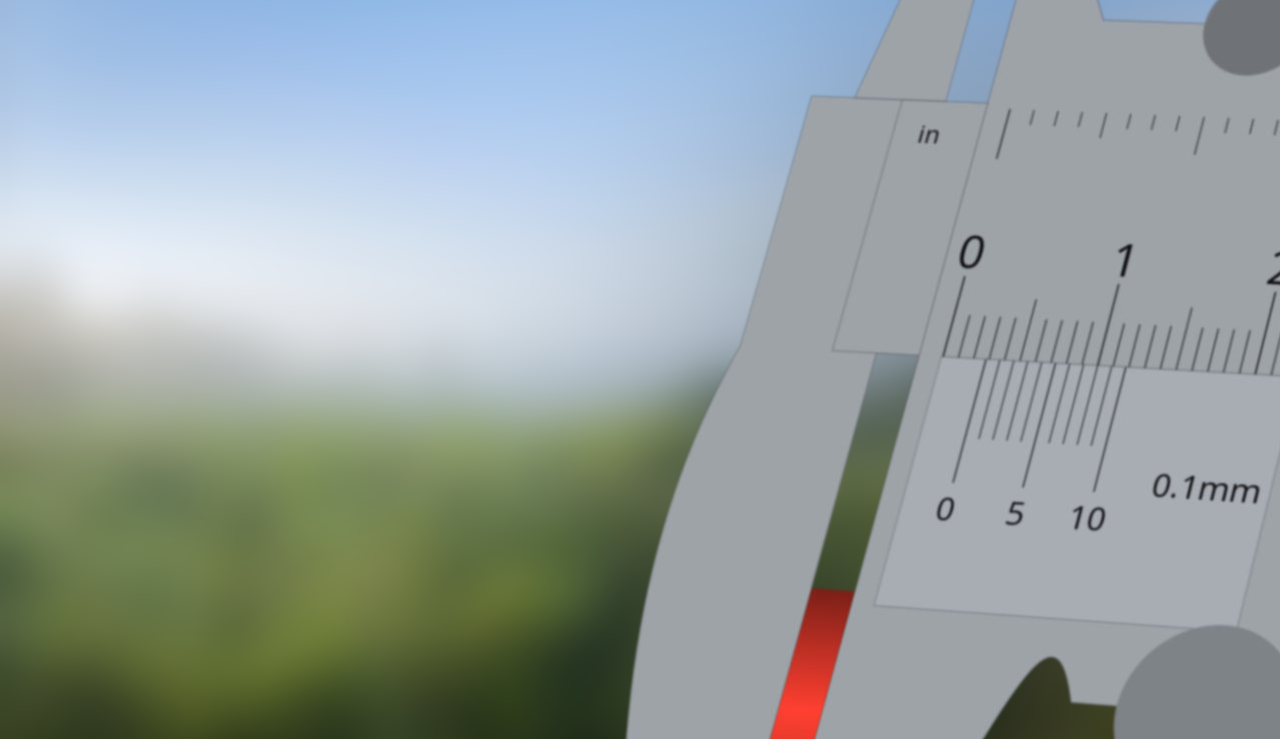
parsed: 2.8 mm
